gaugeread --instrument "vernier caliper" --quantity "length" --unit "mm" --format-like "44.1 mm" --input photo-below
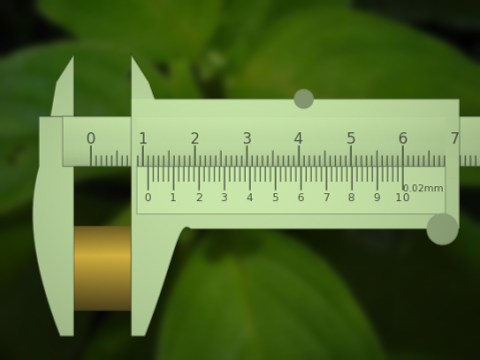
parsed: 11.0 mm
